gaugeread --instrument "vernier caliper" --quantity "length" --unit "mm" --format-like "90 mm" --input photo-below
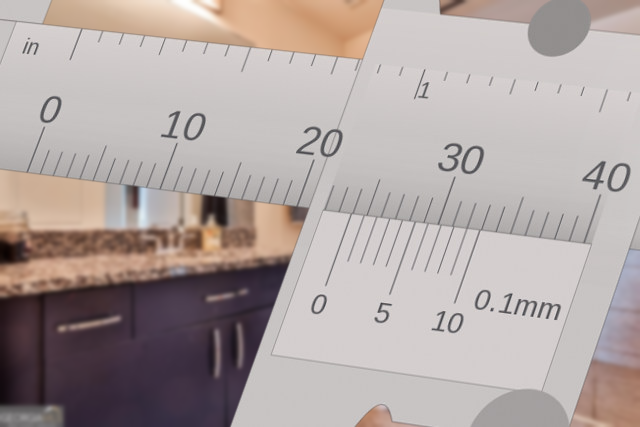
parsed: 23.9 mm
